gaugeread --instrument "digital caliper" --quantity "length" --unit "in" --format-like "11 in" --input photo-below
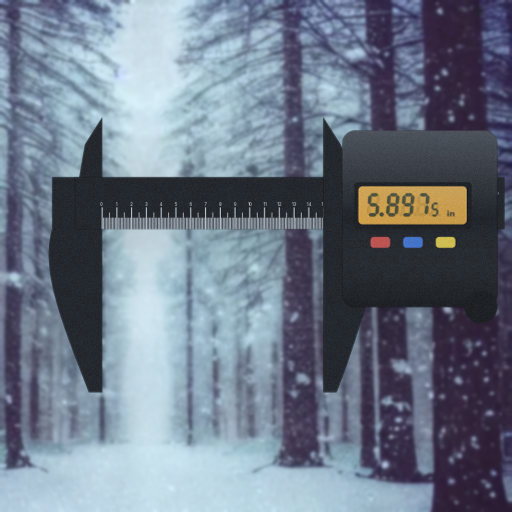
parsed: 5.8975 in
